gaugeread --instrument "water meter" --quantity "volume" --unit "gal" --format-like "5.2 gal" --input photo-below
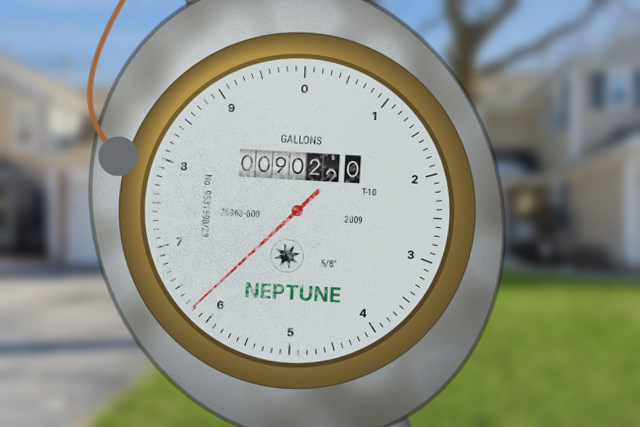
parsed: 90216.2 gal
